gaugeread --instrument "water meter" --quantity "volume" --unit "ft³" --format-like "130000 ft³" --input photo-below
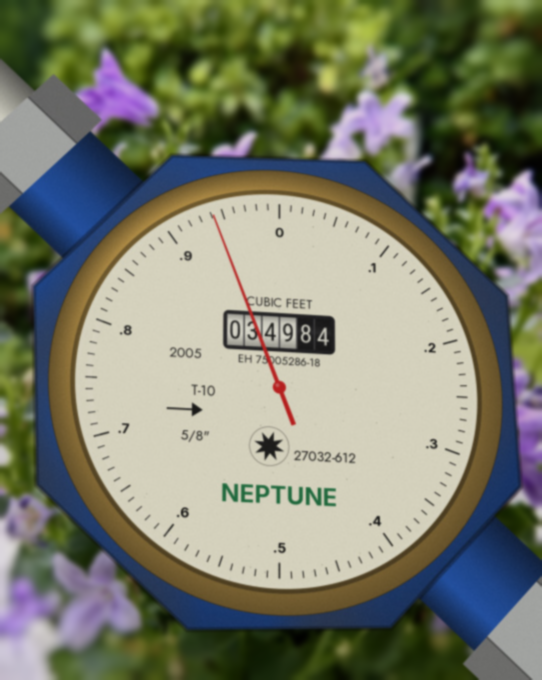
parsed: 34983.94 ft³
